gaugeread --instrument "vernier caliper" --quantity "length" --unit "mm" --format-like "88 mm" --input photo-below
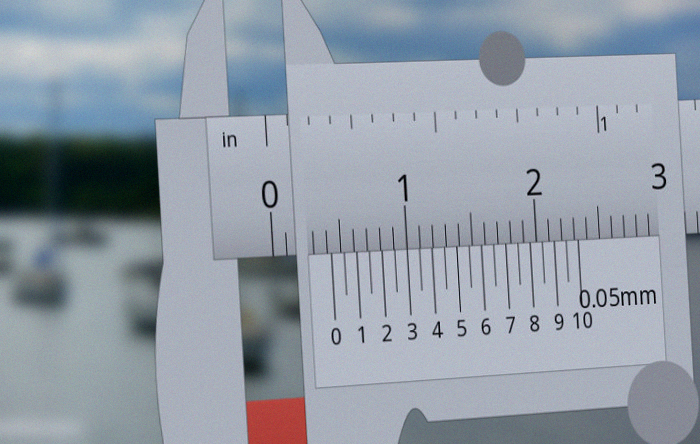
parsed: 4.3 mm
